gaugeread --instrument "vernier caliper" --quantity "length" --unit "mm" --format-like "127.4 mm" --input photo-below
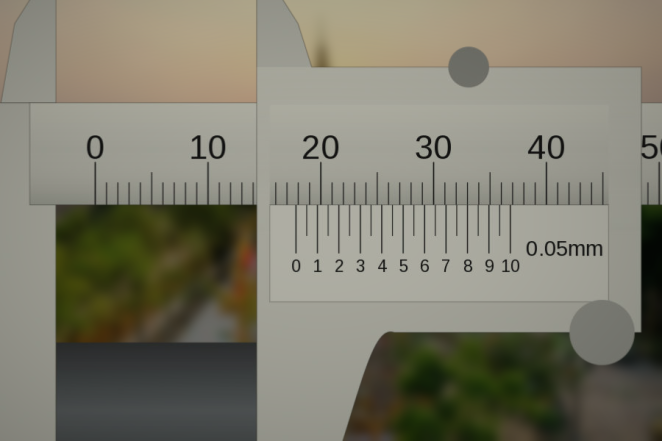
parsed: 17.8 mm
